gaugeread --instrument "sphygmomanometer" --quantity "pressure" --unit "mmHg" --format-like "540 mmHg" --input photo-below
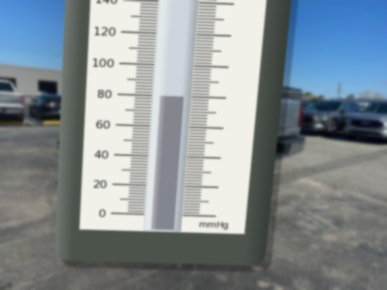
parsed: 80 mmHg
